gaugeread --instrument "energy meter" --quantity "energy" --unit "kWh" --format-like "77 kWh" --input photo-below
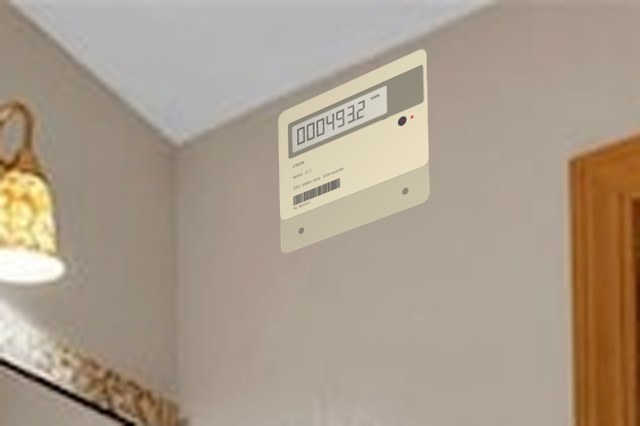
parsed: 493.2 kWh
